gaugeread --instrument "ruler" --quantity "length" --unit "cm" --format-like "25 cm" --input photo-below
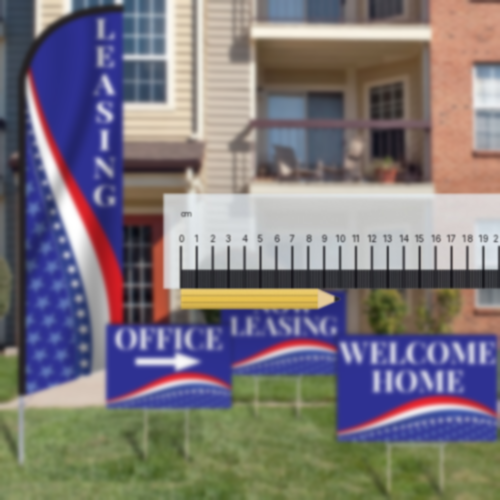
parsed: 10 cm
